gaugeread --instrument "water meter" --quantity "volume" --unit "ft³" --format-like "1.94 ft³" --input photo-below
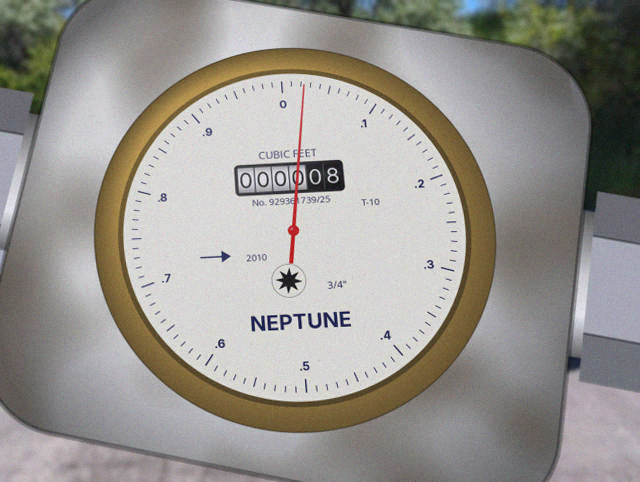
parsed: 8.02 ft³
